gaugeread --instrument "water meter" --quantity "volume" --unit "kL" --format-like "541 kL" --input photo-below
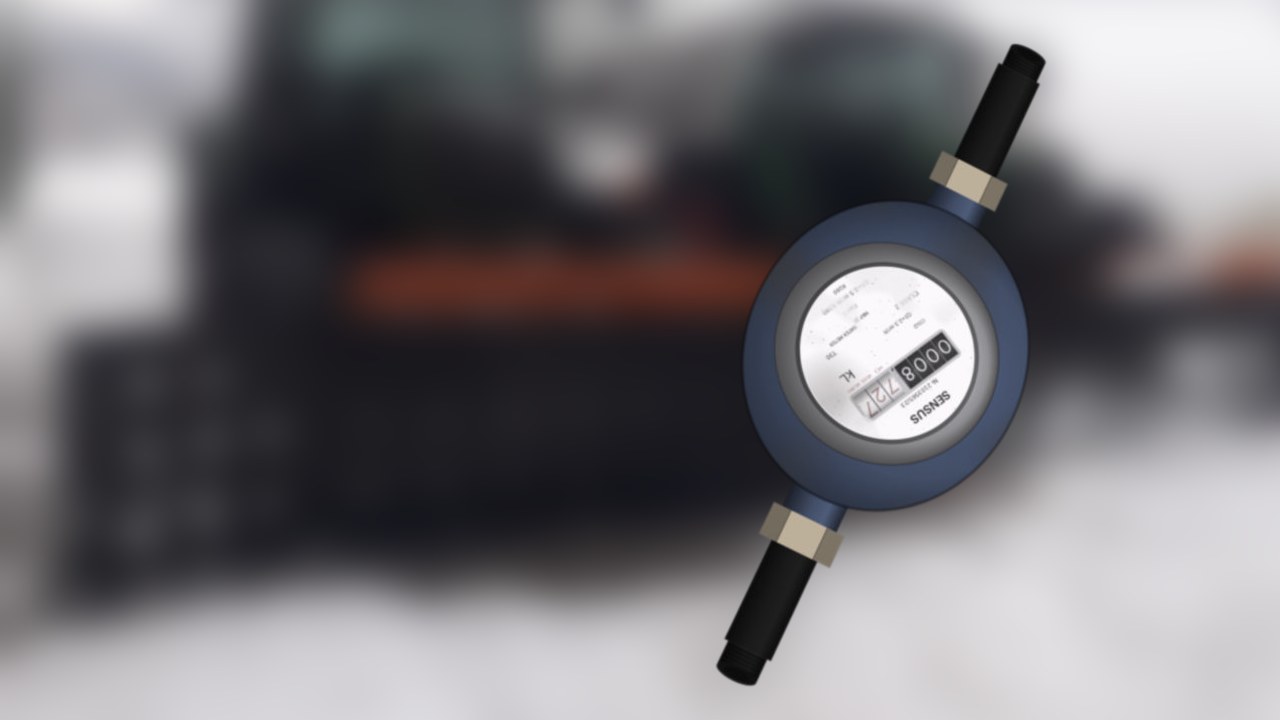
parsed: 8.727 kL
